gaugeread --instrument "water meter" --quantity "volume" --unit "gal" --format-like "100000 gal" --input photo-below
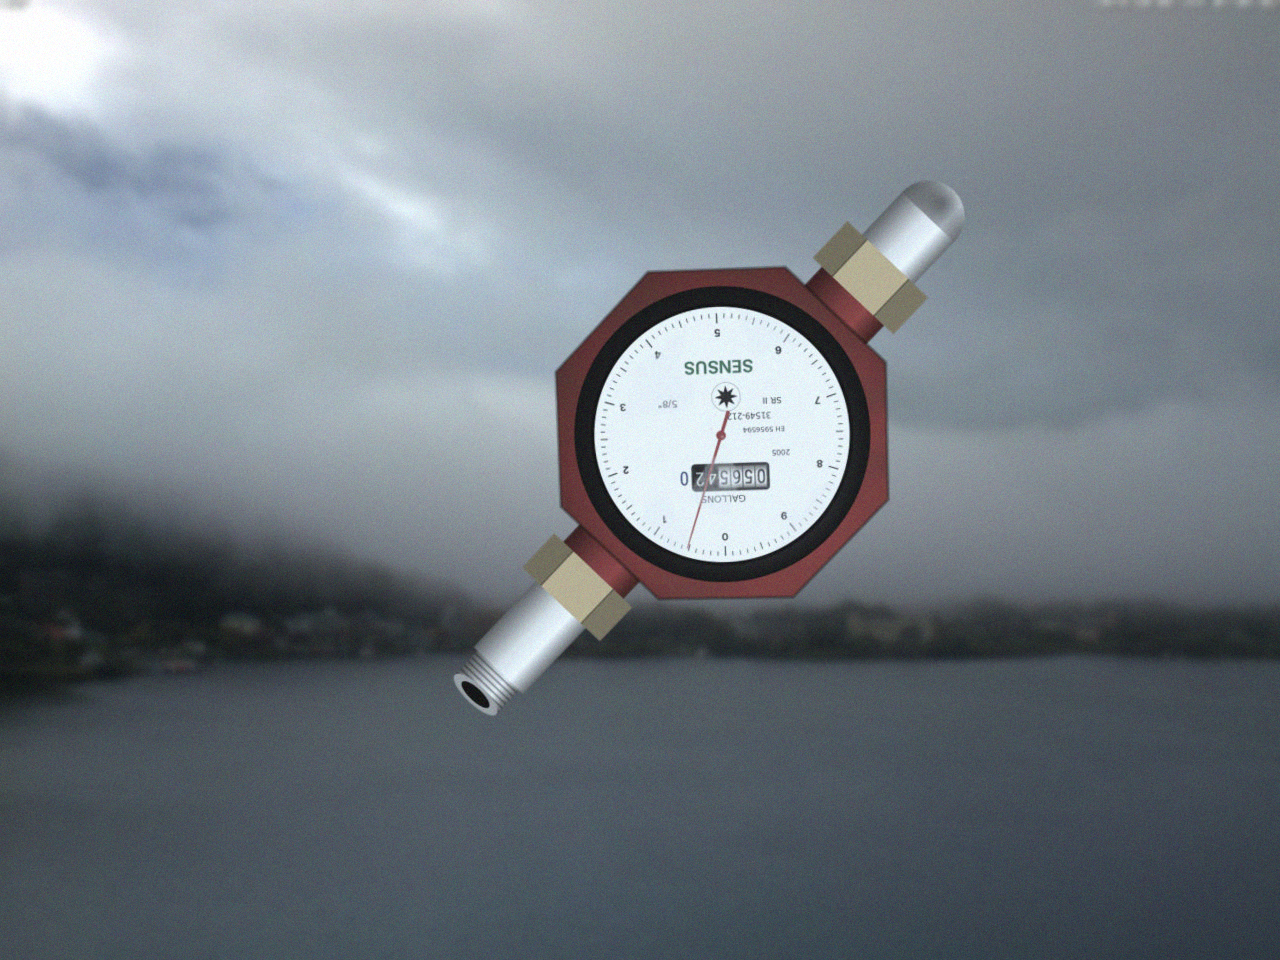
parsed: 565420.5 gal
